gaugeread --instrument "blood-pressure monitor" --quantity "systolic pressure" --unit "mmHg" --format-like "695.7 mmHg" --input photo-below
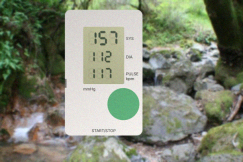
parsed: 157 mmHg
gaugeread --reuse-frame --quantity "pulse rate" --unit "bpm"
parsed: 117 bpm
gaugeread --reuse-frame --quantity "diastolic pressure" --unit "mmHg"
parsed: 112 mmHg
